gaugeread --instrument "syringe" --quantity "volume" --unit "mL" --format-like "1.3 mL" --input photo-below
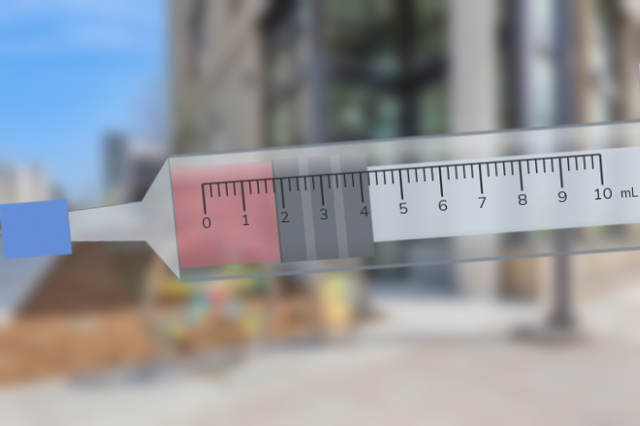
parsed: 1.8 mL
